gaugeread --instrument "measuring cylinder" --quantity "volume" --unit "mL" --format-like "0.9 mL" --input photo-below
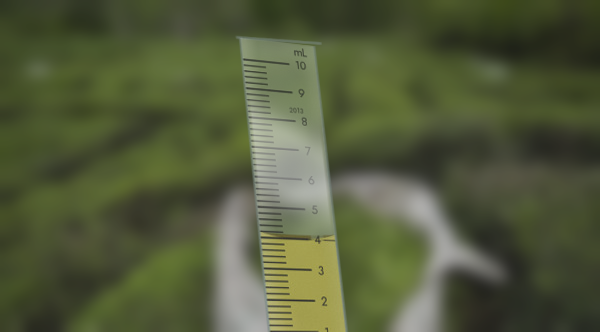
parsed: 4 mL
